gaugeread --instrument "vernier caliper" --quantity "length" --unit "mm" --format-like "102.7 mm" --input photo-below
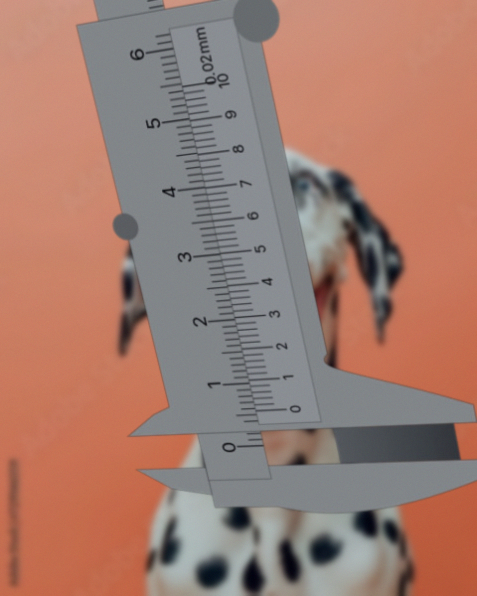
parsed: 5.6 mm
